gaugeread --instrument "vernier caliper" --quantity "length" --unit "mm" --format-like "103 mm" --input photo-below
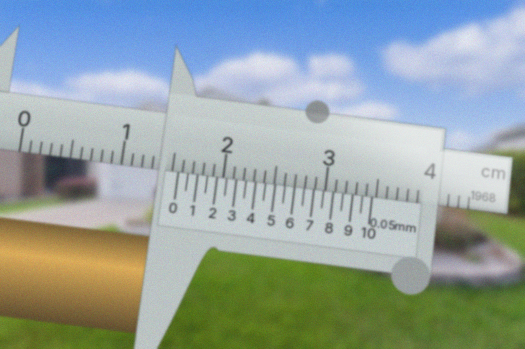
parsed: 15.6 mm
